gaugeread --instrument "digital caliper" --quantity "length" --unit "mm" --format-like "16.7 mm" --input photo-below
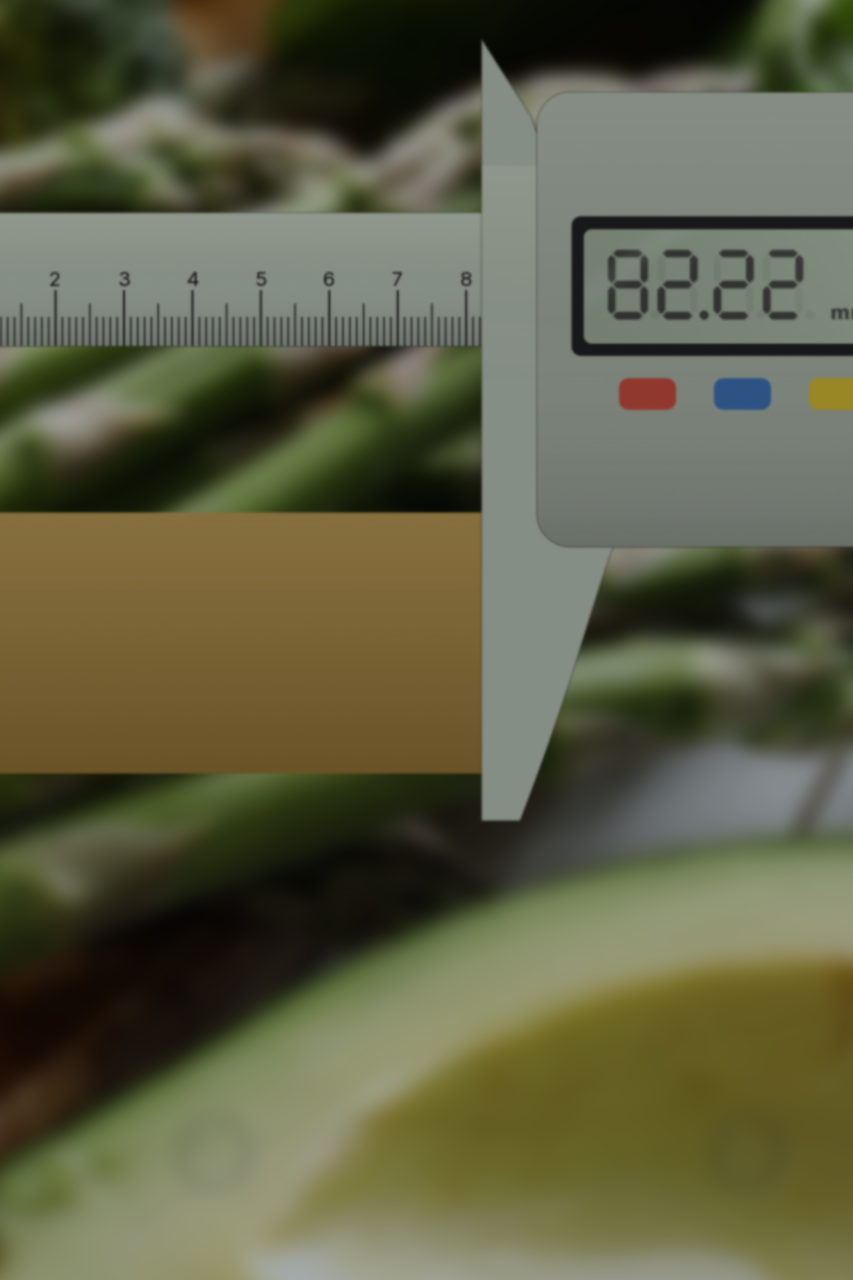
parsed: 82.22 mm
